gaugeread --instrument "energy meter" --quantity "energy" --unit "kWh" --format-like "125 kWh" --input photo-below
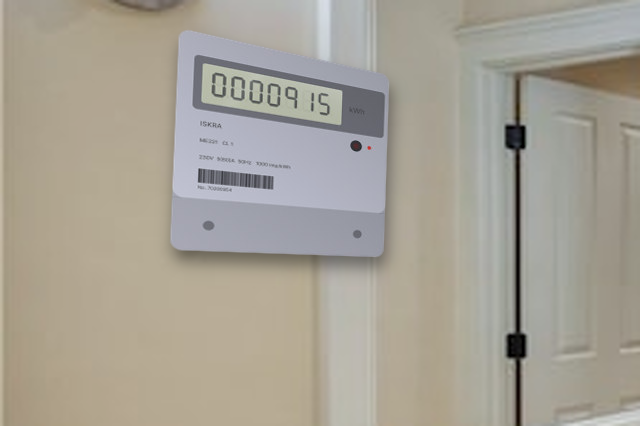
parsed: 915 kWh
